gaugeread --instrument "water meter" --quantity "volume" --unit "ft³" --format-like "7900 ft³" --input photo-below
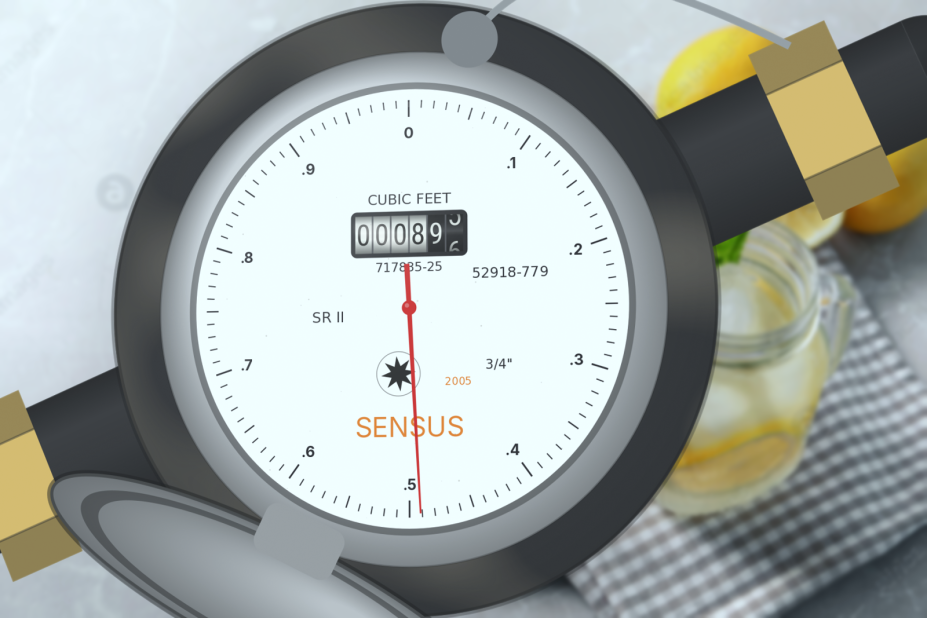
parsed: 895.49 ft³
